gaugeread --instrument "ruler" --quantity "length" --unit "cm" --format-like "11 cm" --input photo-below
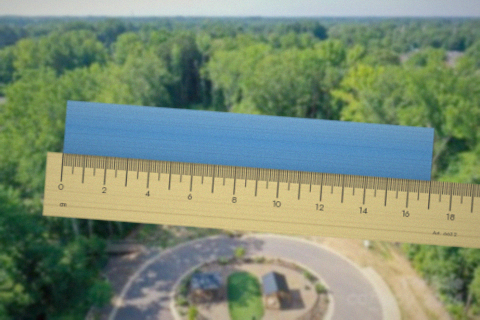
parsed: 17 cm
